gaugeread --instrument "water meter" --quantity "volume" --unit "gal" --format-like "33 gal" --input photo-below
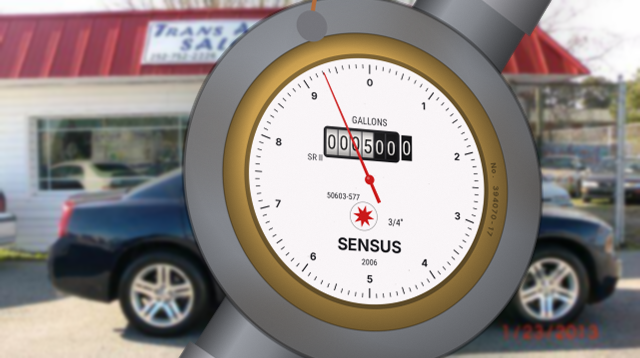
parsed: 4999.3 gal
